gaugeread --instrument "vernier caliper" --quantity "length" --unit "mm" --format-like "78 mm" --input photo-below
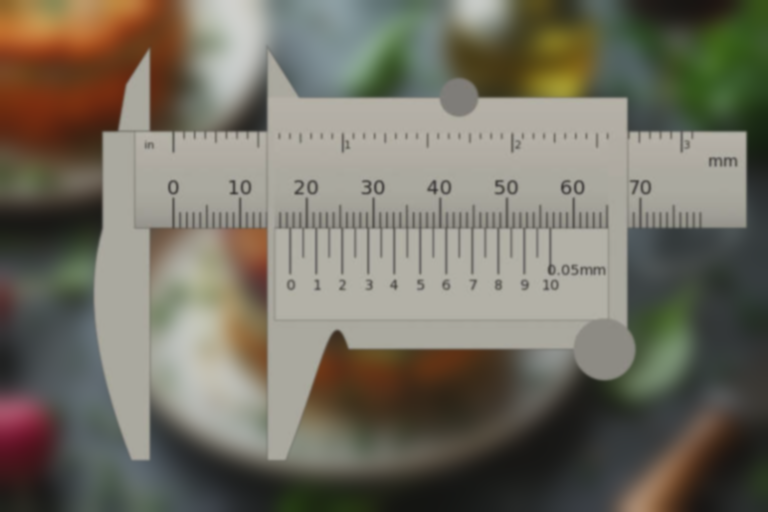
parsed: 17.5 mm
